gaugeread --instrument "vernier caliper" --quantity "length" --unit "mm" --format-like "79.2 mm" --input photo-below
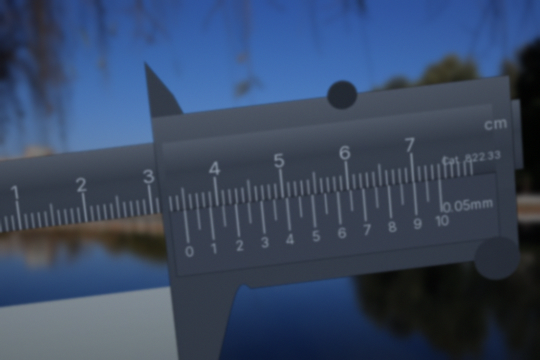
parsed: 35.0 mm
